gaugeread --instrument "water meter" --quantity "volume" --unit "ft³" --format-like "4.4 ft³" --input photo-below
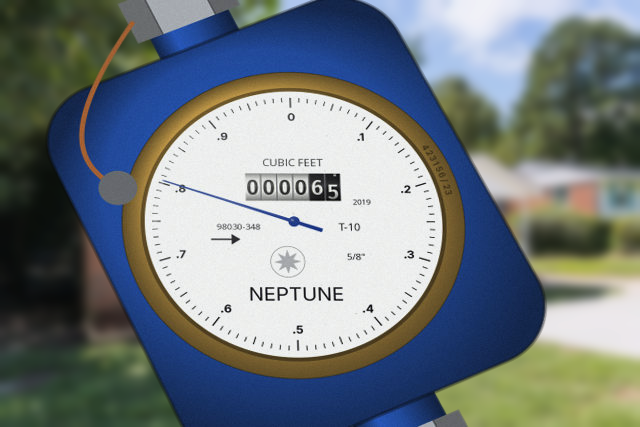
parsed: 64.80 ft³
